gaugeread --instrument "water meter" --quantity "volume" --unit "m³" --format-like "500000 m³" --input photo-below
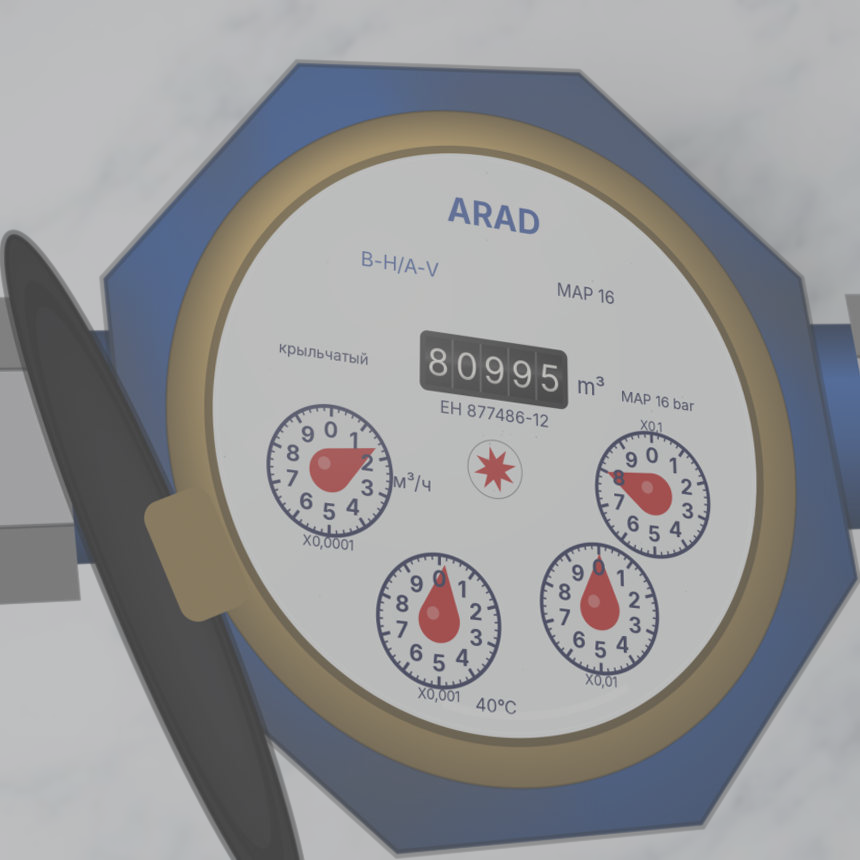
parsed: 80995.8001 m³
